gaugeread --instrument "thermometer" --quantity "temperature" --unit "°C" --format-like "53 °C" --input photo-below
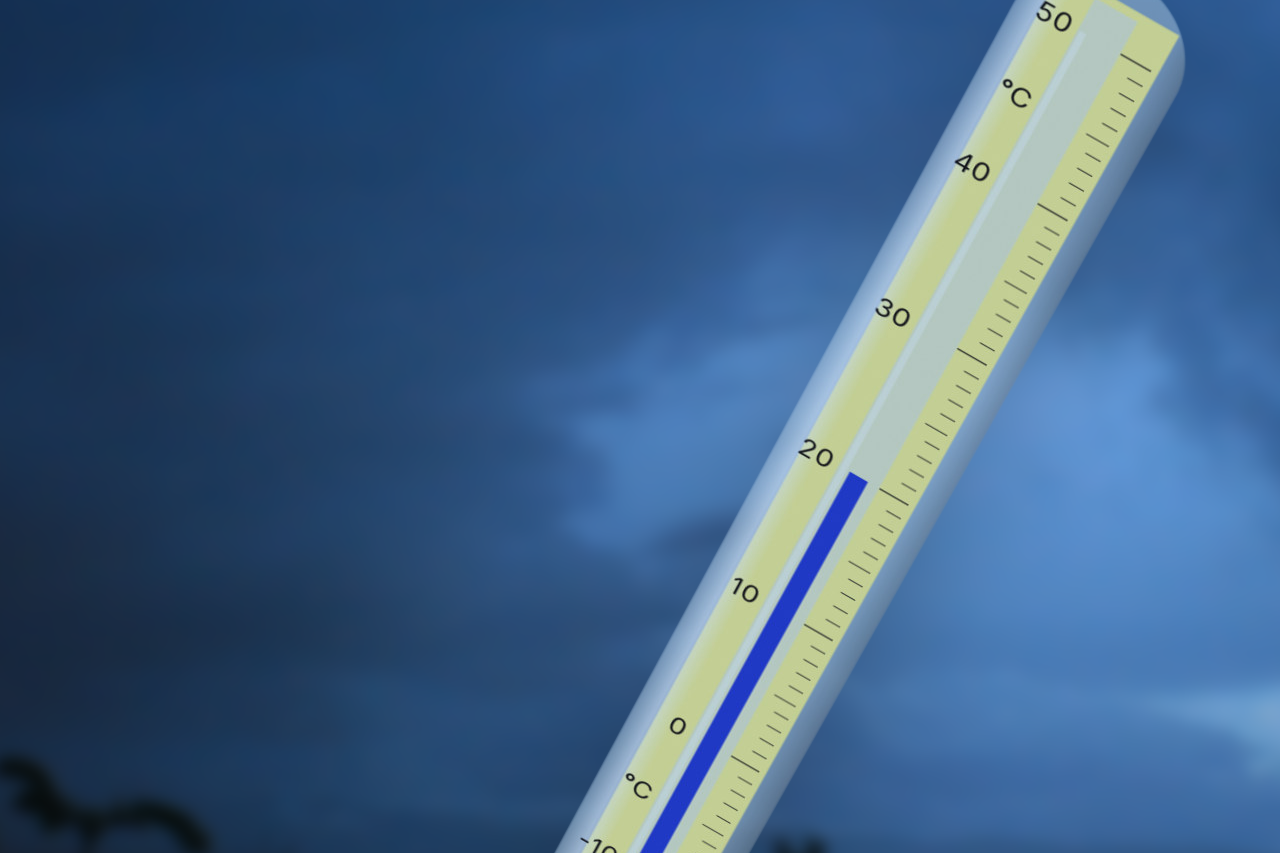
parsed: 20 °C
